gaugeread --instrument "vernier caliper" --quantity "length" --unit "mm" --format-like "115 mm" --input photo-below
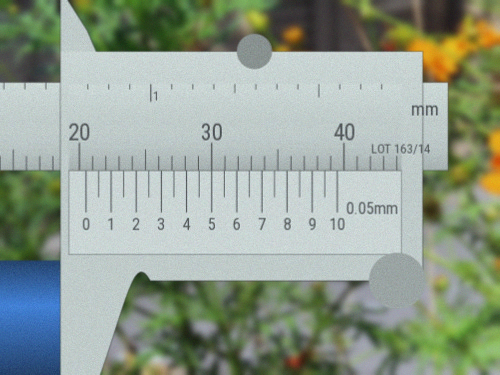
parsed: 20.5 mm
